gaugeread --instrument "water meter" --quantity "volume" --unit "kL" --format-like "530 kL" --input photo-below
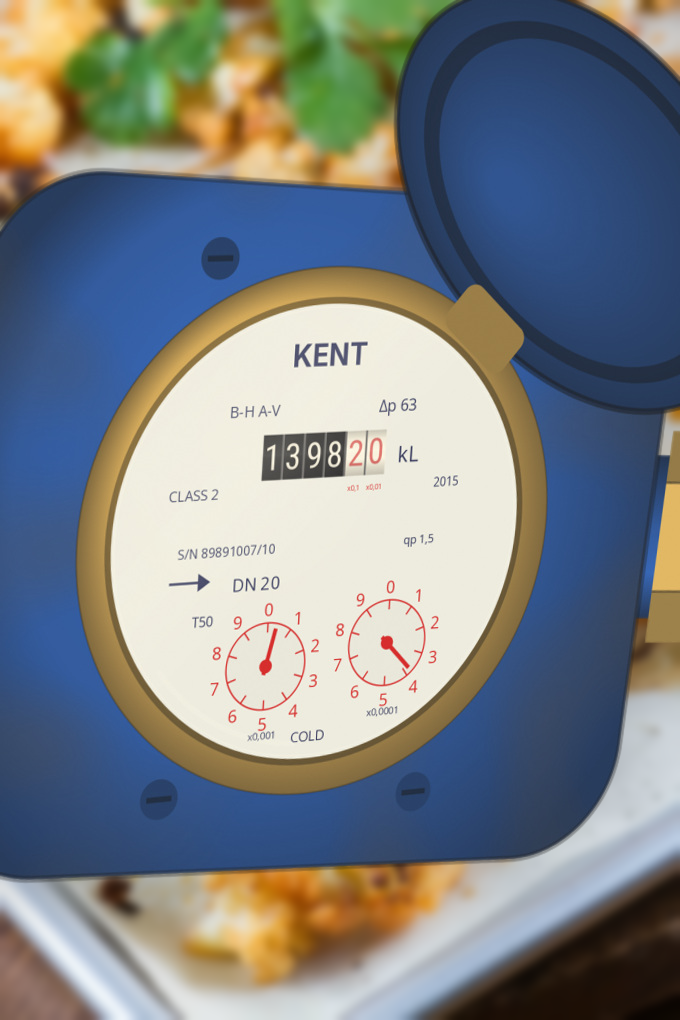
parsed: 1398.2003 kL
